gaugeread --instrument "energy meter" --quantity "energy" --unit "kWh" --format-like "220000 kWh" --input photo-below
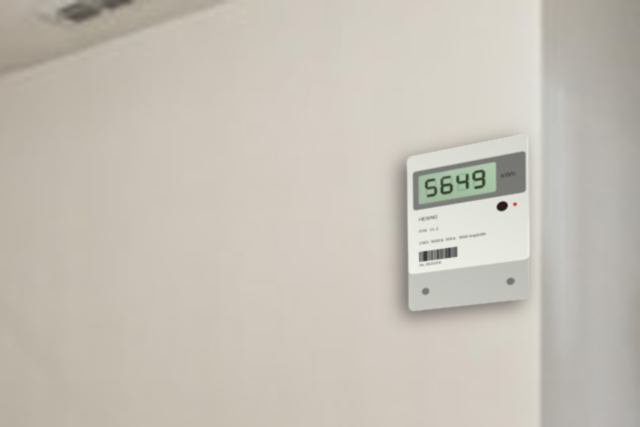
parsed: 5649 kWh
